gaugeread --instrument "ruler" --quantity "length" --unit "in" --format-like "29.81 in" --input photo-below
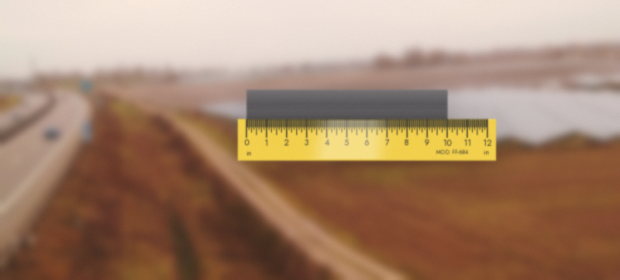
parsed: 10 in
